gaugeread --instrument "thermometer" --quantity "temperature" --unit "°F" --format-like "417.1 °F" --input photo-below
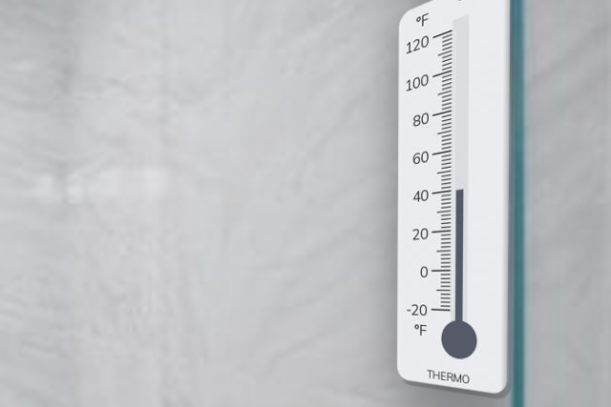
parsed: 40 °F
